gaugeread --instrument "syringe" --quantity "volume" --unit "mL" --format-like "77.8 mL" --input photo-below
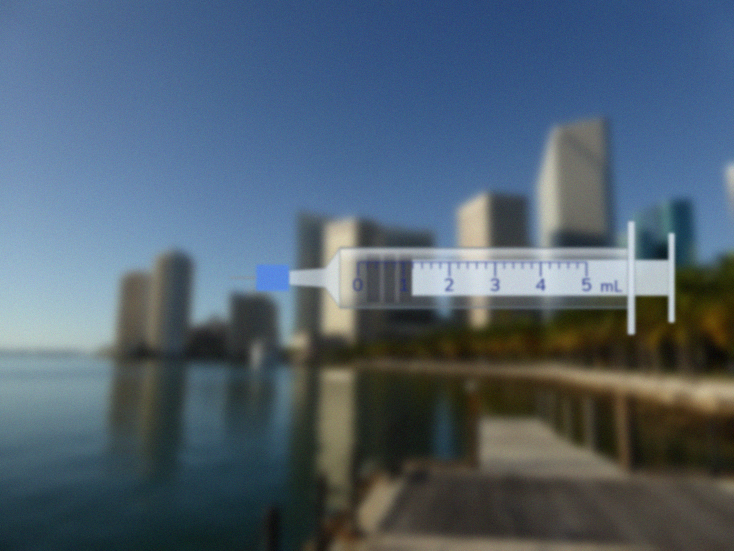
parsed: 0.2 mL
